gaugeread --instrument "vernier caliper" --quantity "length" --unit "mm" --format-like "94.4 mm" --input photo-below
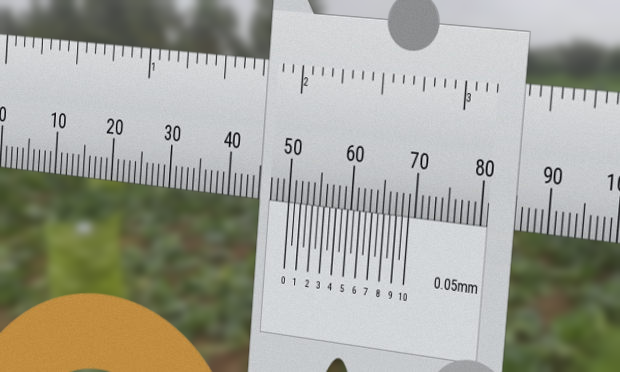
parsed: 50.0 mm
